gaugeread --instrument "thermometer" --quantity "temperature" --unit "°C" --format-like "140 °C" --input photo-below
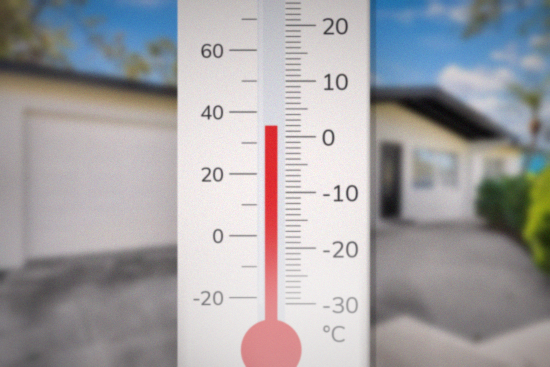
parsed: 2 °C
